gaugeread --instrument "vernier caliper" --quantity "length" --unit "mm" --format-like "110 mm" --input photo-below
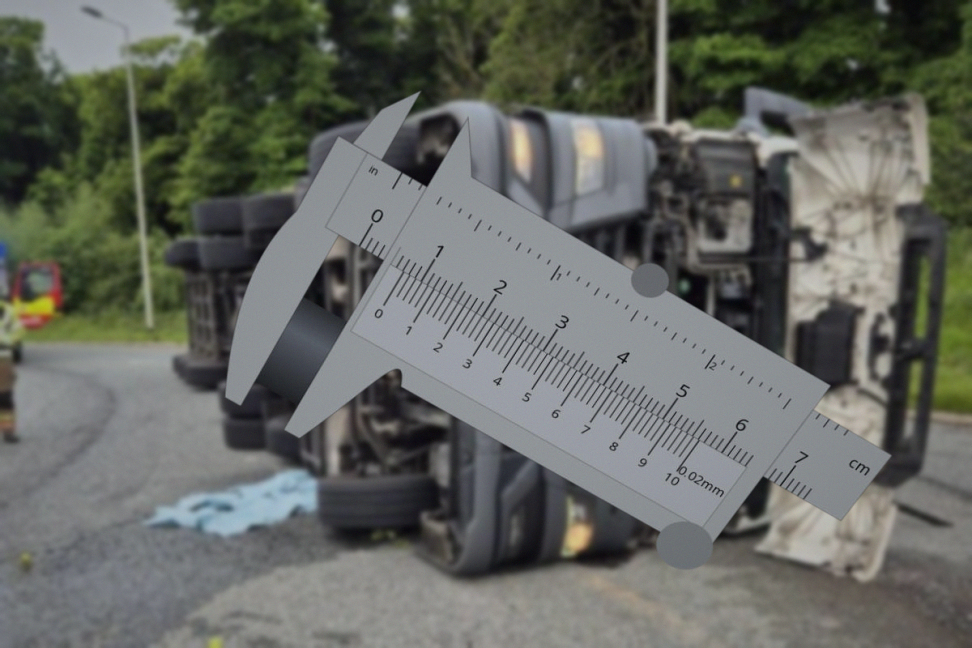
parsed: 7.2 mm
